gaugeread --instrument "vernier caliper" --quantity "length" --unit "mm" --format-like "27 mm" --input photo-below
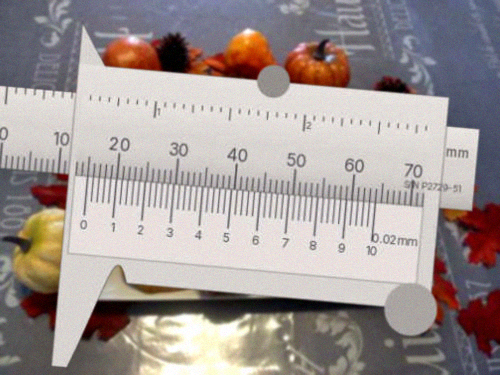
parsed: 15.0 mm
